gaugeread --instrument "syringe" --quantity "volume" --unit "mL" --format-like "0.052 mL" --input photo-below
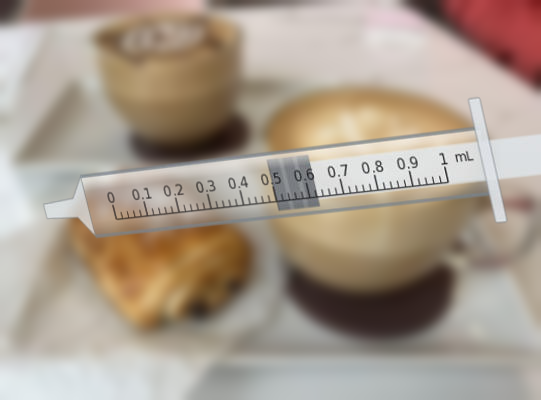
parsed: 0.5 mL
